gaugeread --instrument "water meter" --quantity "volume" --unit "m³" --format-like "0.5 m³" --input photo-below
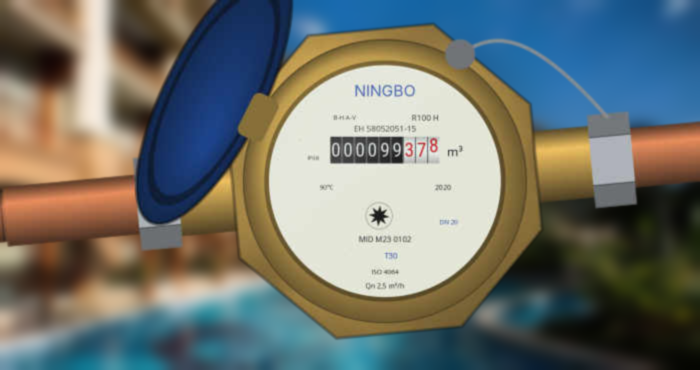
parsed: 99.378 m³
